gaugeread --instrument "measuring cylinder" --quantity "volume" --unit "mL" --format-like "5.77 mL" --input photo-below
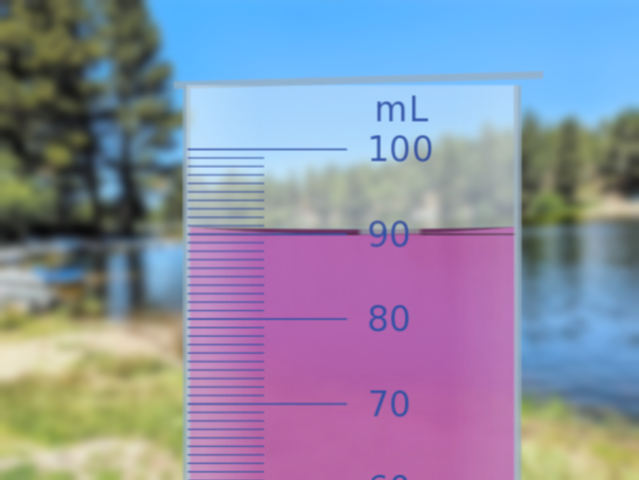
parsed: 90 mL
